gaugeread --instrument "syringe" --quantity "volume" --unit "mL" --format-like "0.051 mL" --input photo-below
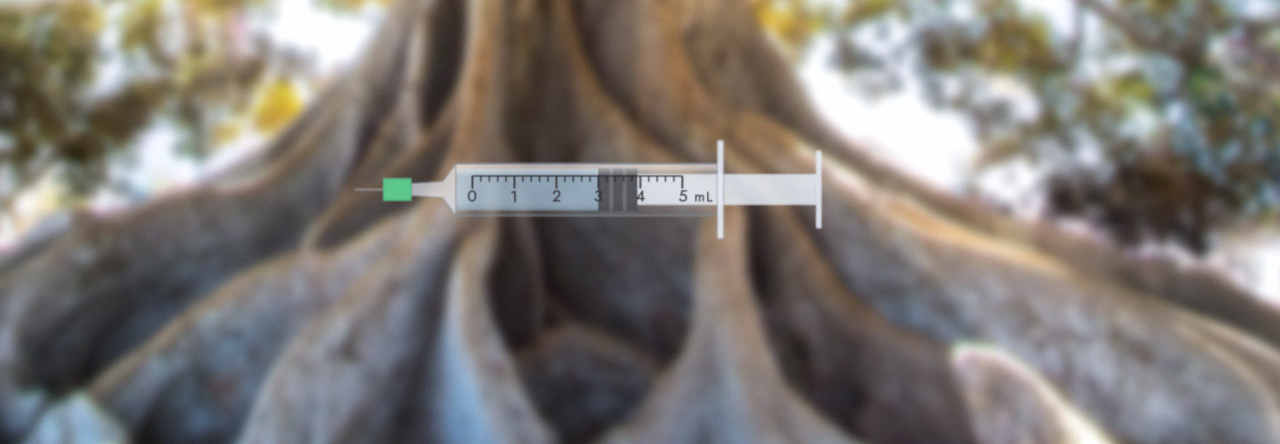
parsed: 3 mL
